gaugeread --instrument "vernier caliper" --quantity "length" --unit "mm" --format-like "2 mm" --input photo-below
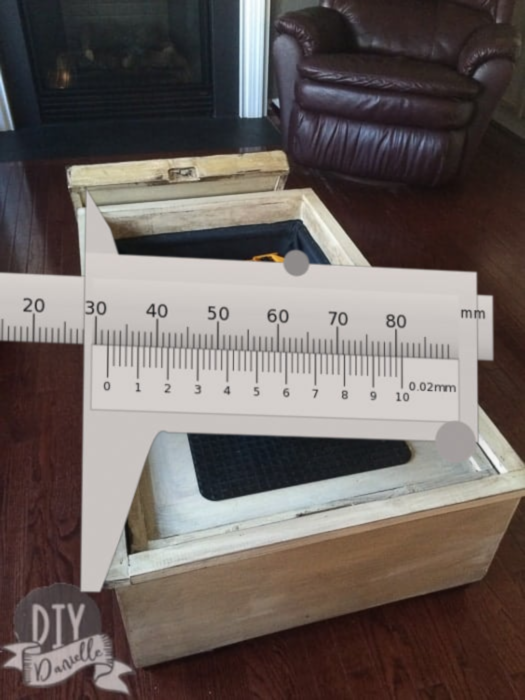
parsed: 32.0 mm
